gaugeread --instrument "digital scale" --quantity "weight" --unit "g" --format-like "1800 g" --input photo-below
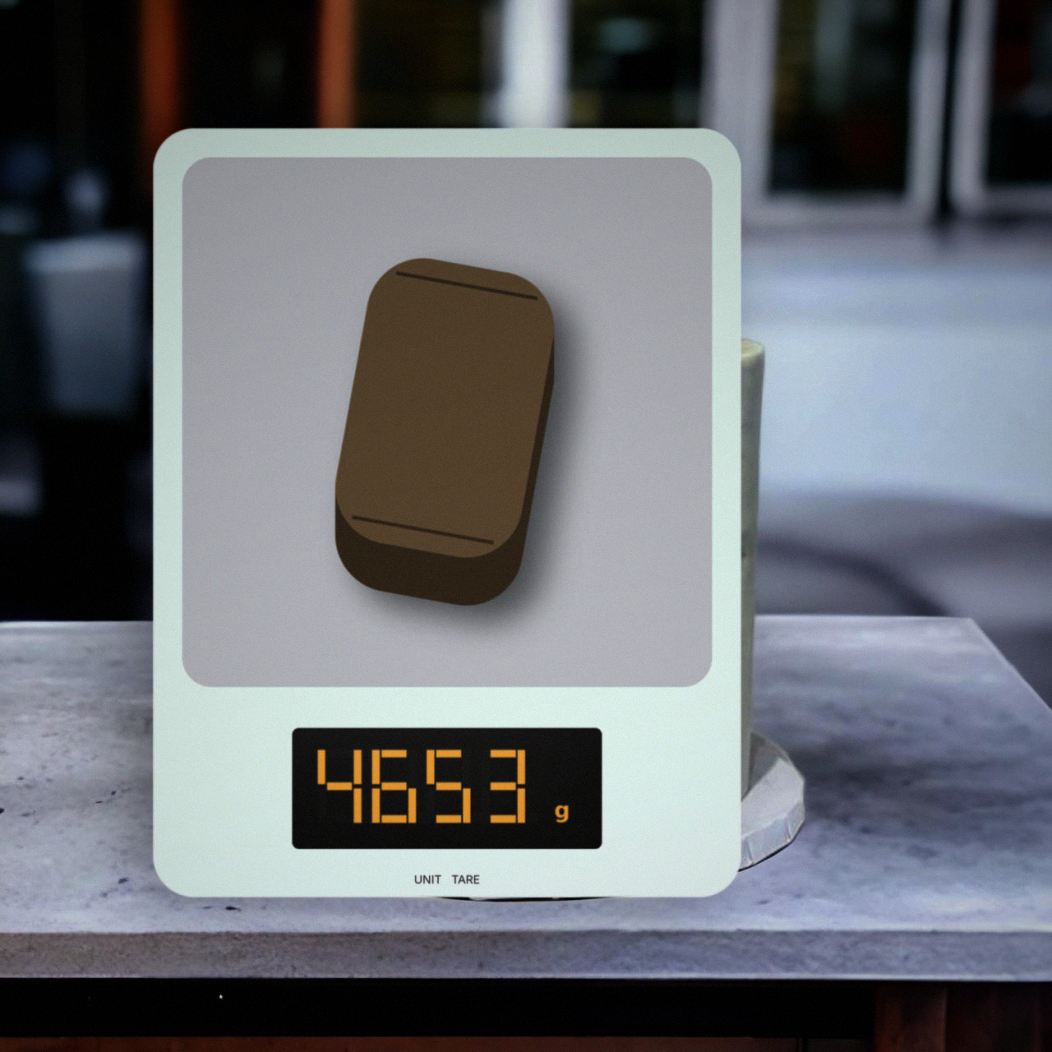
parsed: 4653 g
